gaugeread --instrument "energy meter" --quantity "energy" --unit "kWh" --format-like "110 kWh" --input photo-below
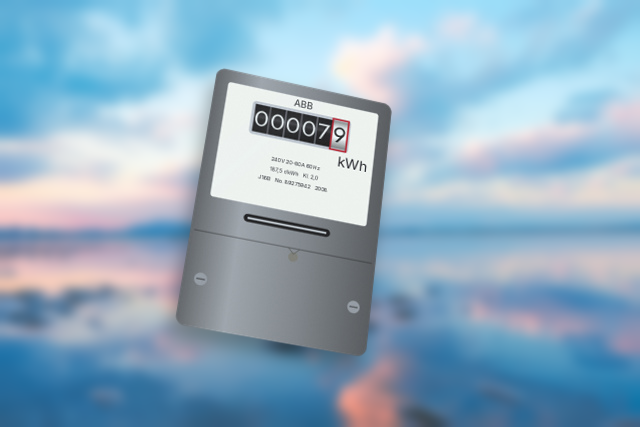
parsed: 7.9 kWh
